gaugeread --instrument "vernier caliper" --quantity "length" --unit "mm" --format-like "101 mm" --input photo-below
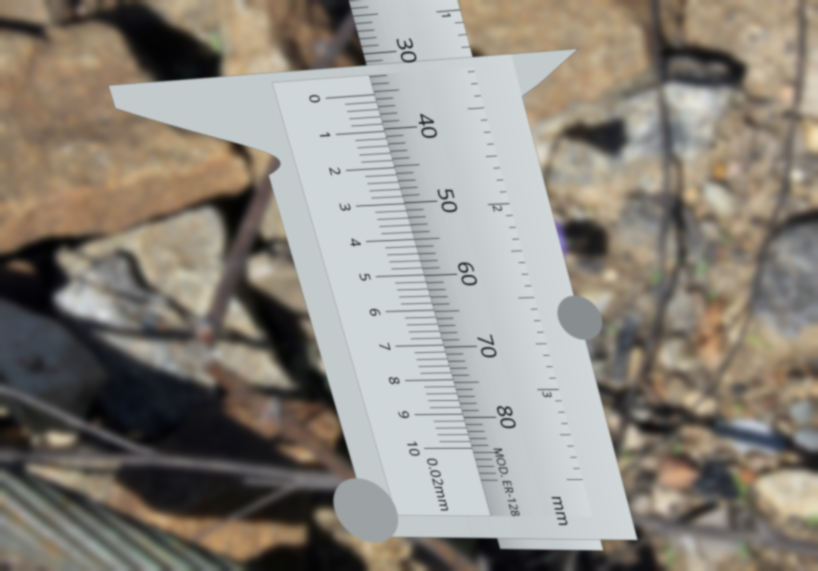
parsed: 35.4 mm
